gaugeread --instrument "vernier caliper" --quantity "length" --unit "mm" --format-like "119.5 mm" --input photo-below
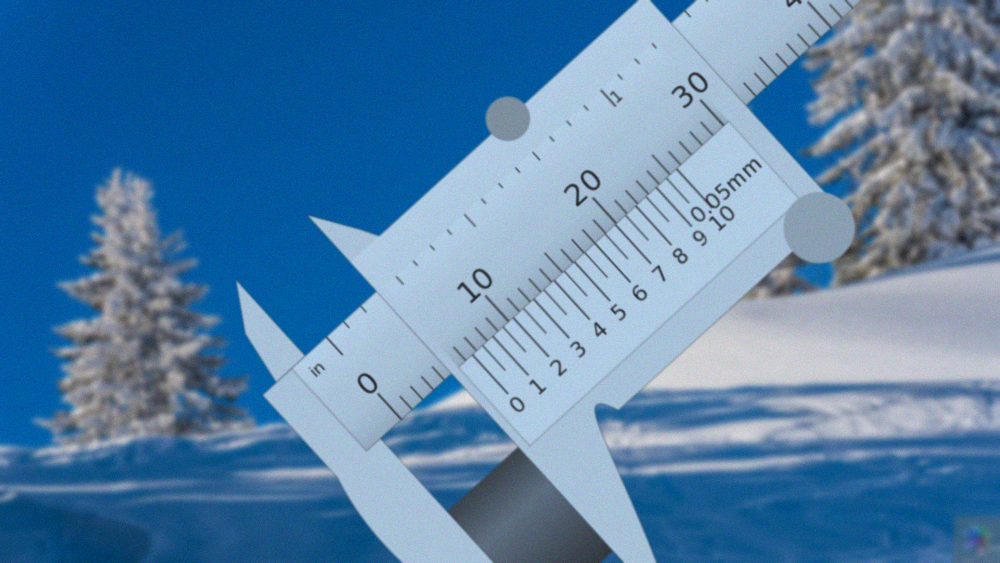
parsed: 6.6 mm
